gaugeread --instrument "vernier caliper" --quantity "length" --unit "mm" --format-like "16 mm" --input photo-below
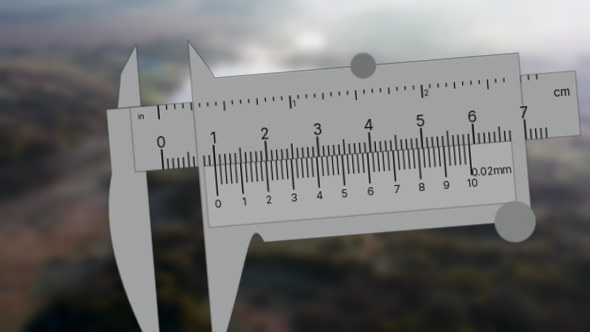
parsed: 10.0 mm
